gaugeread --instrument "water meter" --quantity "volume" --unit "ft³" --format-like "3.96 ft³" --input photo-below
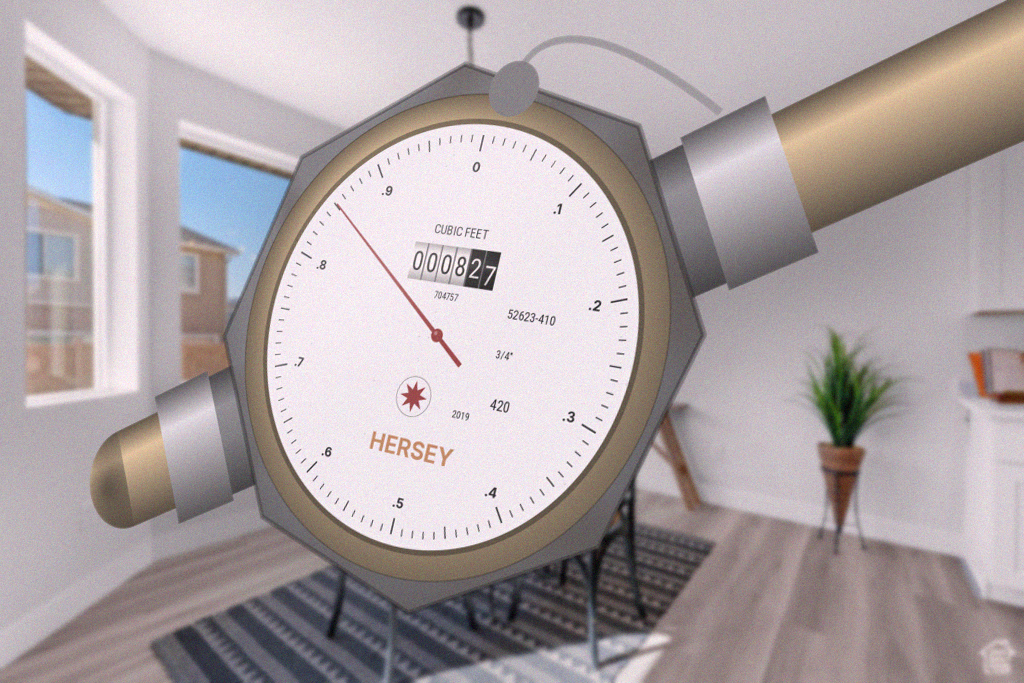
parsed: 826.85 ft³
